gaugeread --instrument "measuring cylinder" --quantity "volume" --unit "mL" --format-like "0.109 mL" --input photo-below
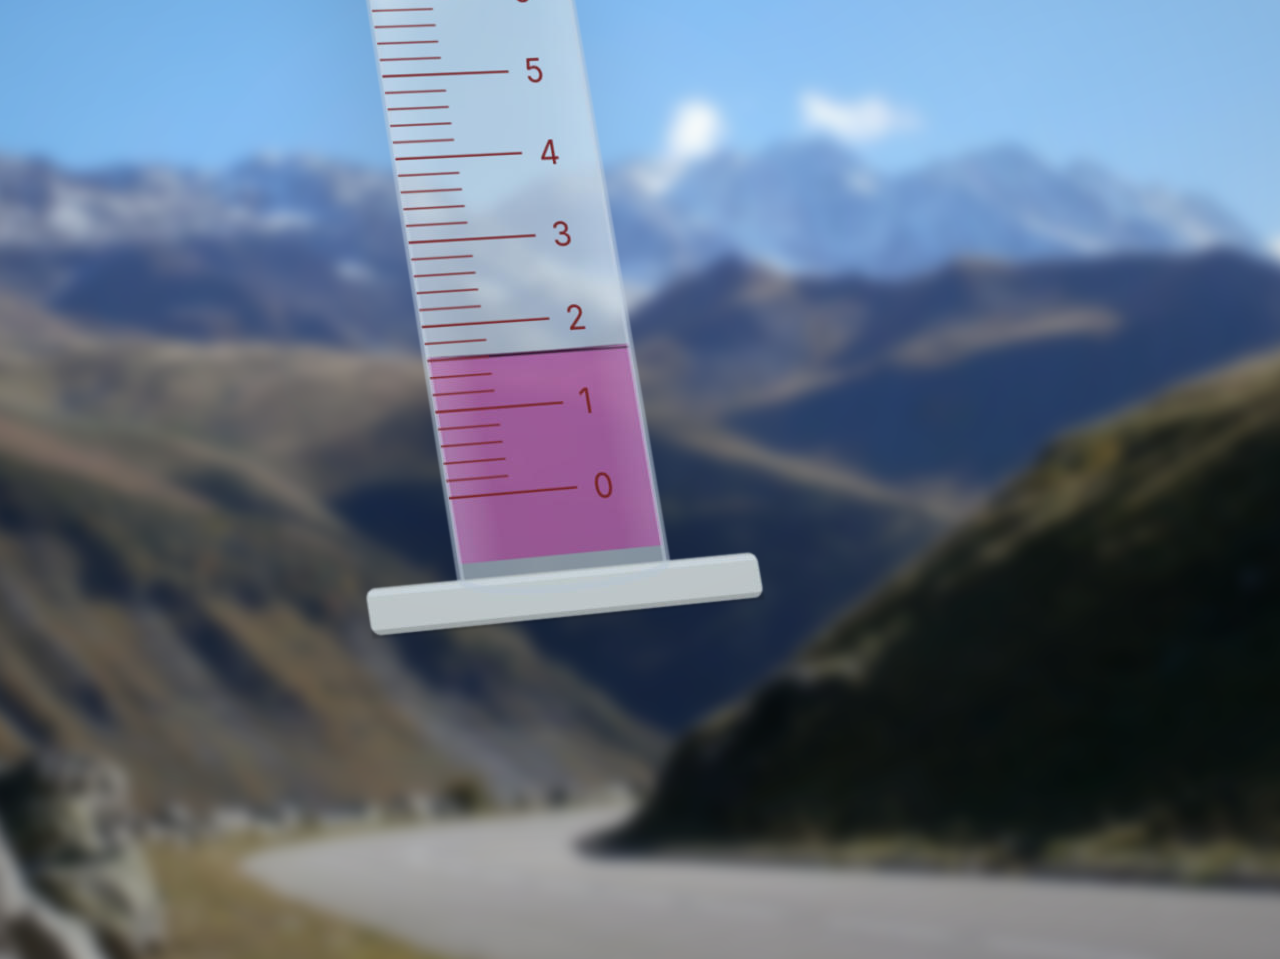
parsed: 1.6 mL
